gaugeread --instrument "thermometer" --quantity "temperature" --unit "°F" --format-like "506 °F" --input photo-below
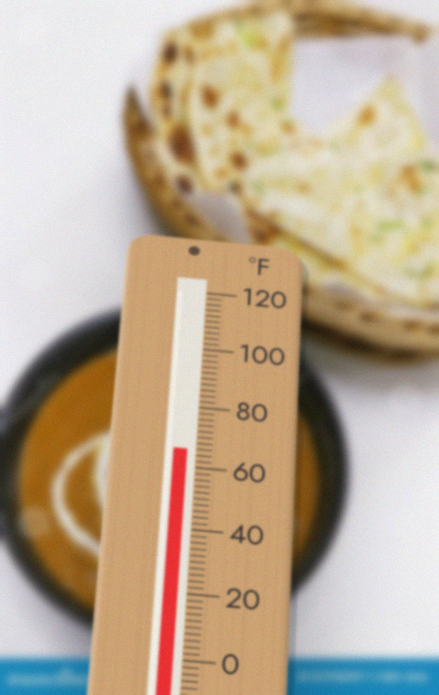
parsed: 66 °F
